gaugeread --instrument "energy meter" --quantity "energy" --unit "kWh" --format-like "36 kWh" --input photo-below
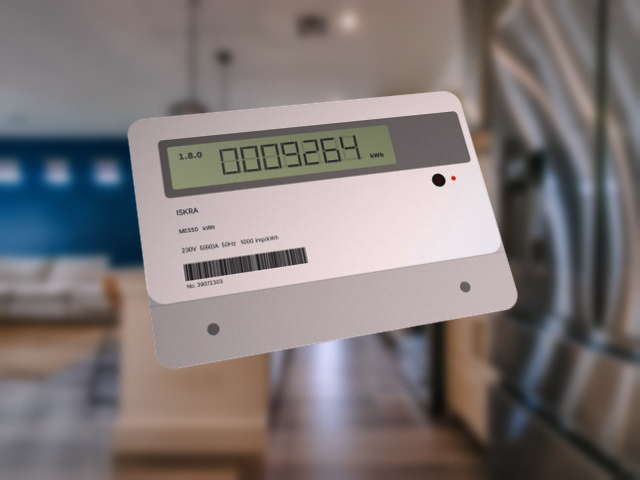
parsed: 9264 kWh
